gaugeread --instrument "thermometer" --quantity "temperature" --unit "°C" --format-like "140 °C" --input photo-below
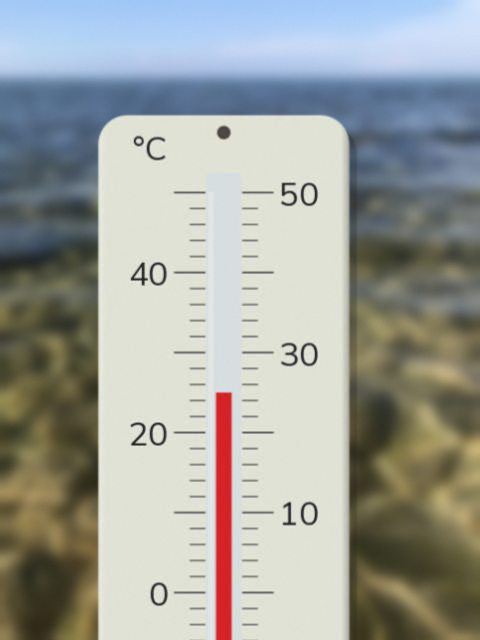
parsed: 25 °C
